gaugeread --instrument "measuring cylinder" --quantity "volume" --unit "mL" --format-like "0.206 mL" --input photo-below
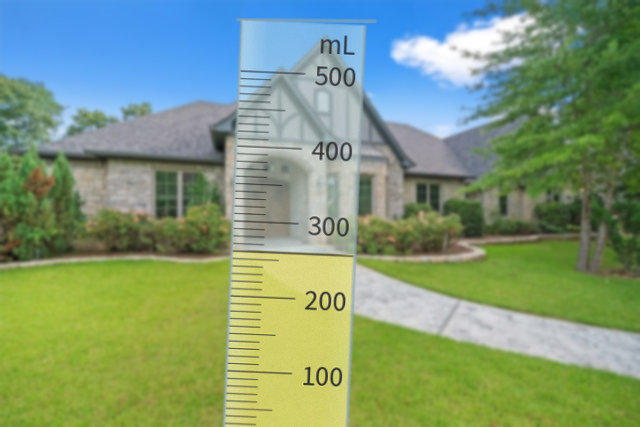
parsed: 260 mL
